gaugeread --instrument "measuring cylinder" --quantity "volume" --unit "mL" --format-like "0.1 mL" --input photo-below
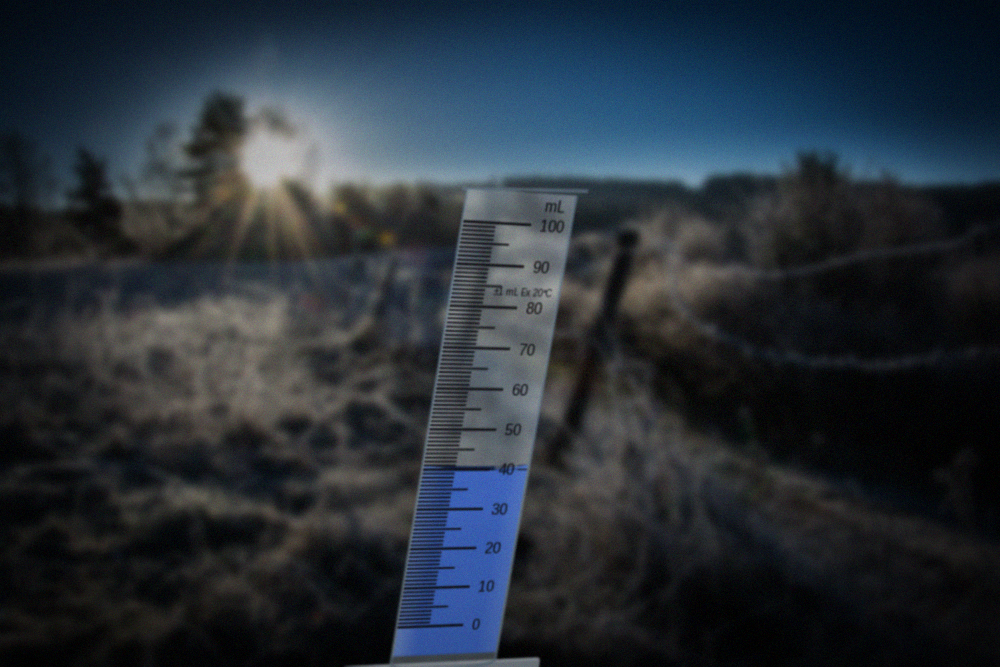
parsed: 40 mL
